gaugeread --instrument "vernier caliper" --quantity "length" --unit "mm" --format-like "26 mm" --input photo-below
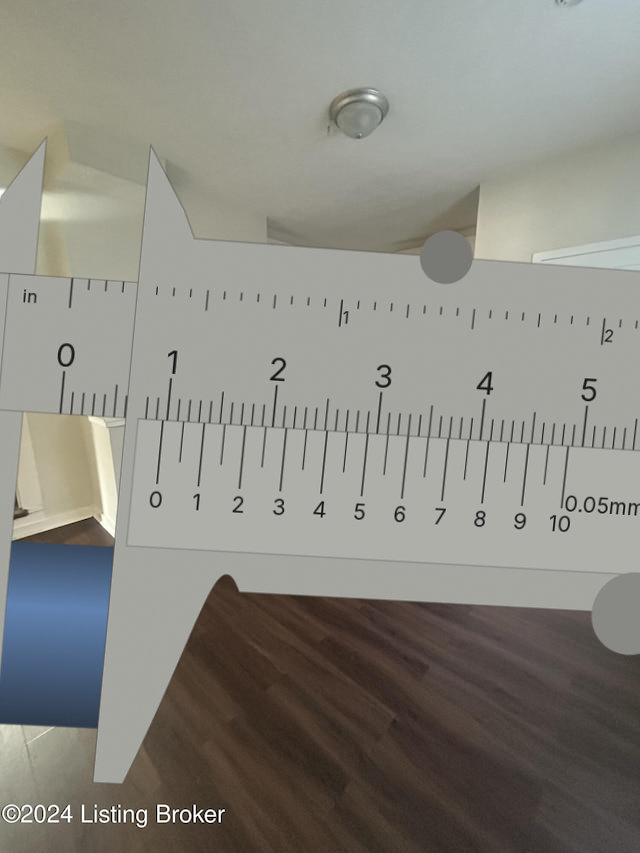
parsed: 9.6 mm
